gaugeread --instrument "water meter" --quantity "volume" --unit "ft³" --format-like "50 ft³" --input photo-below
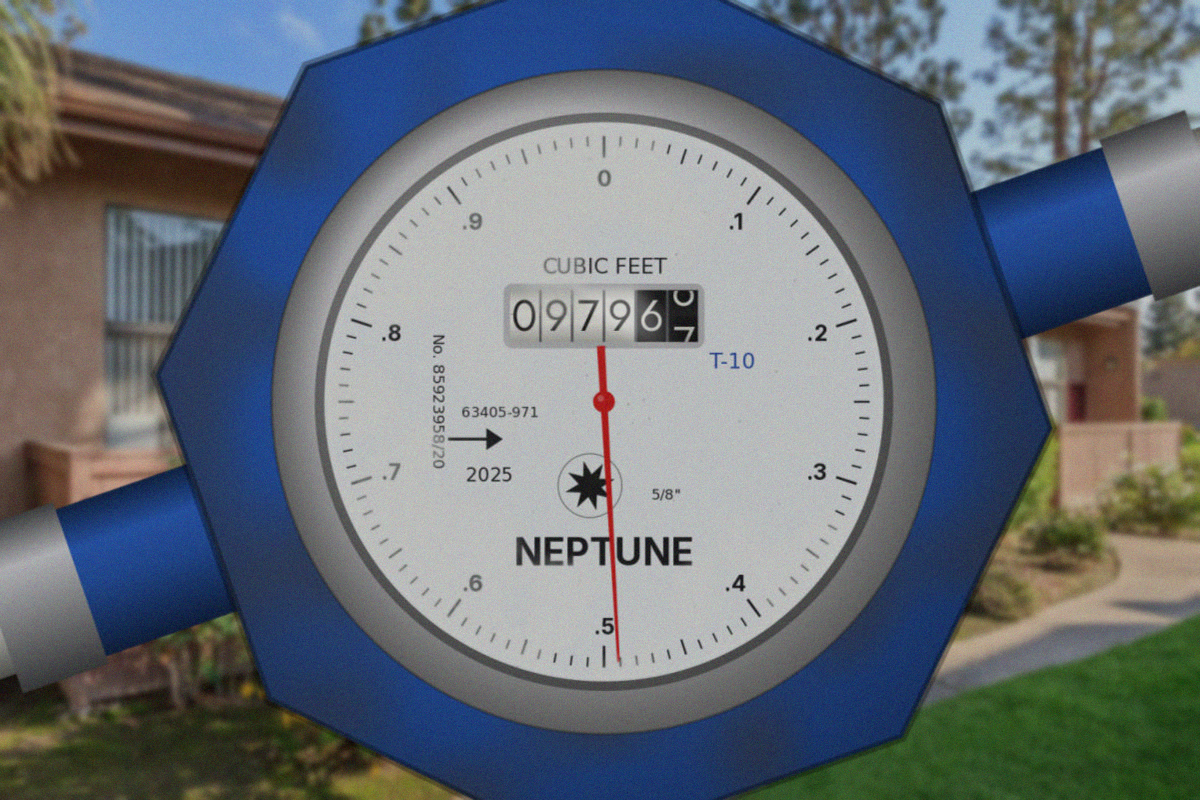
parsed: 97966.49 ft³
